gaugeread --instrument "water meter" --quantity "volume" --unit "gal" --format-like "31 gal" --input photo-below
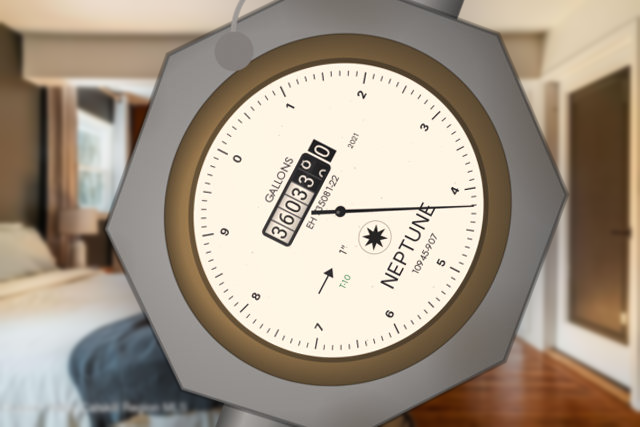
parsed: 3603384.2 gal
